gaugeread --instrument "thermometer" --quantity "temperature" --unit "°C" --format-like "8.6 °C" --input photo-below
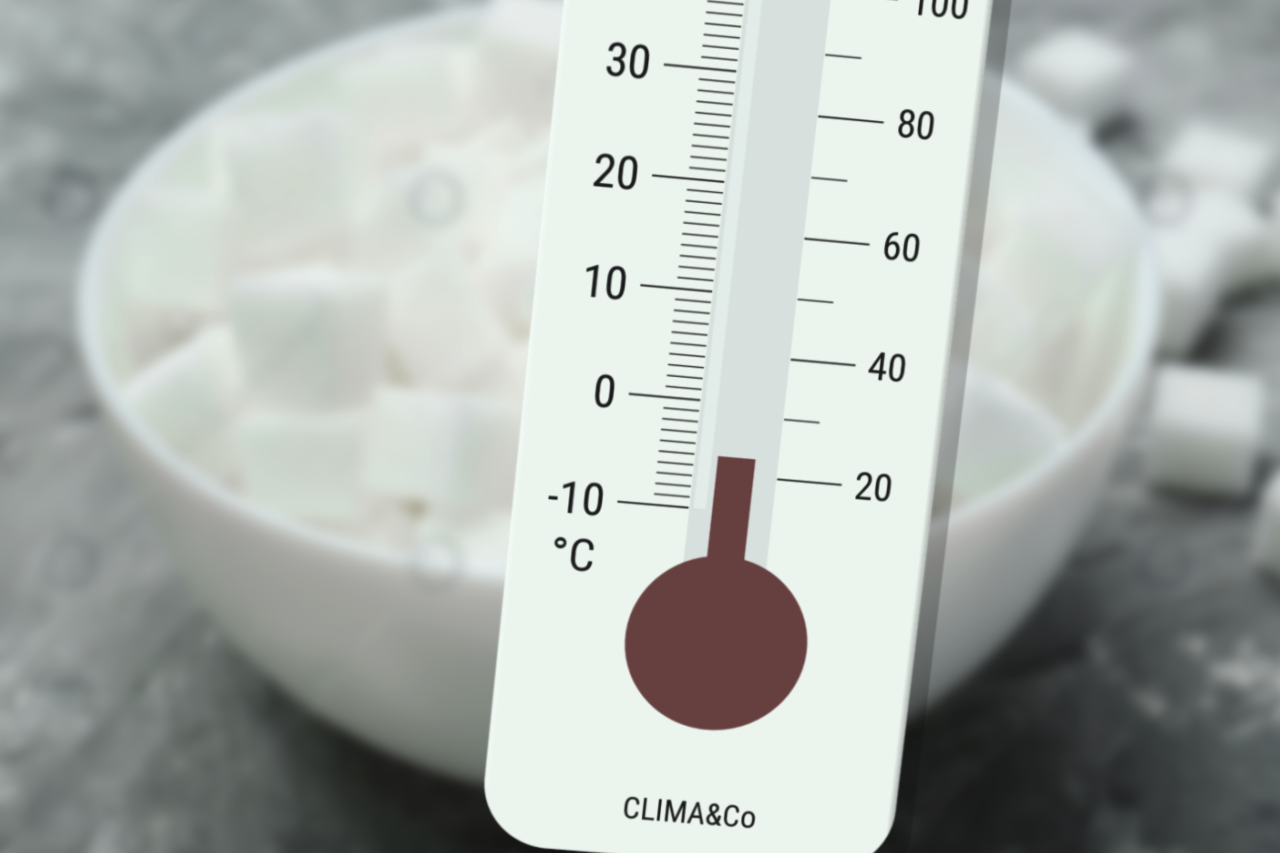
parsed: -5 °C
